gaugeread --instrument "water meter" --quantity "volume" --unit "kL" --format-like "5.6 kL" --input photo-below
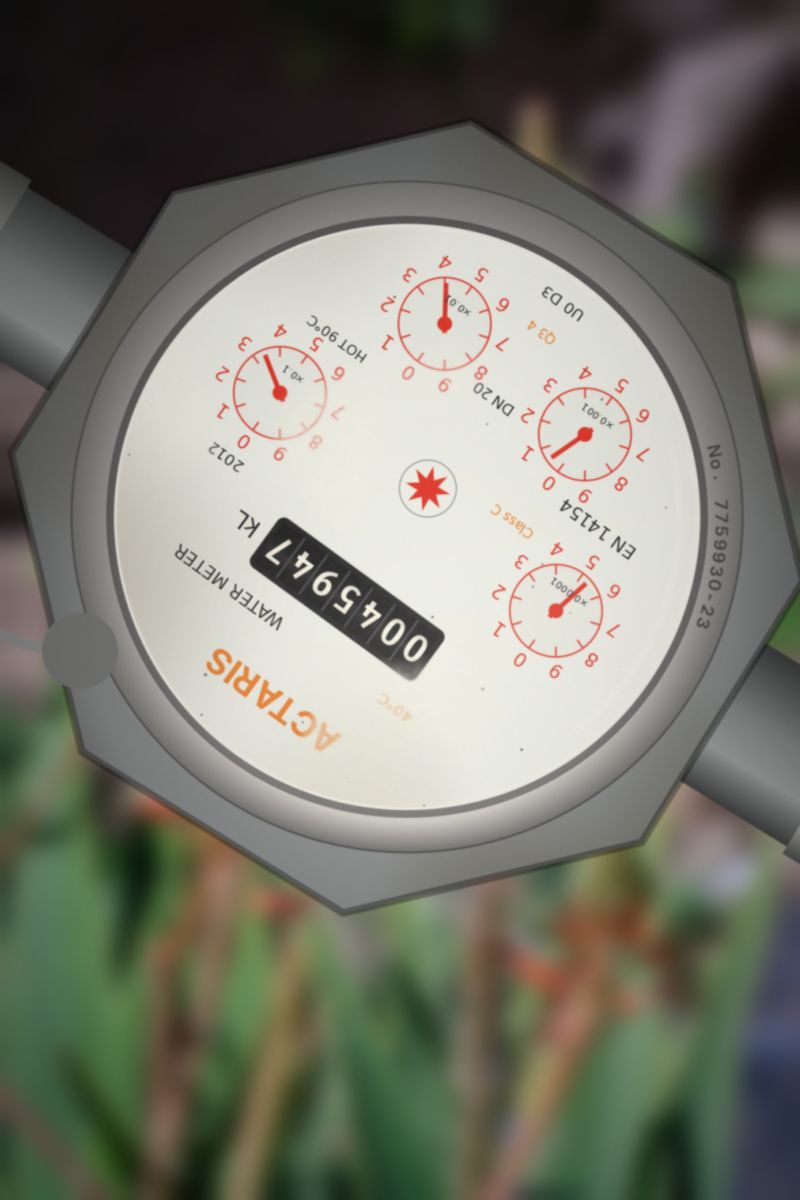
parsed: 45947.3405 kL
